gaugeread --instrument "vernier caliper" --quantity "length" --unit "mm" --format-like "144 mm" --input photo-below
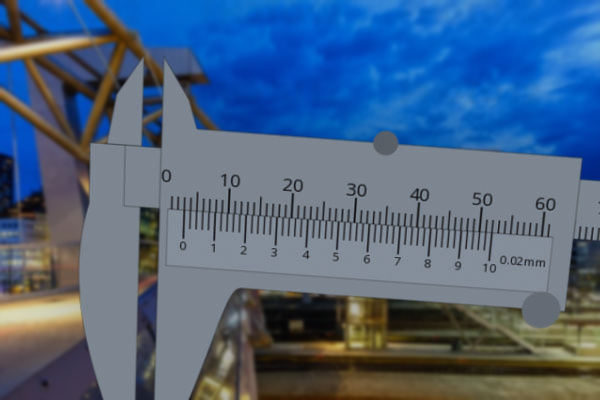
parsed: 3.0 mm
